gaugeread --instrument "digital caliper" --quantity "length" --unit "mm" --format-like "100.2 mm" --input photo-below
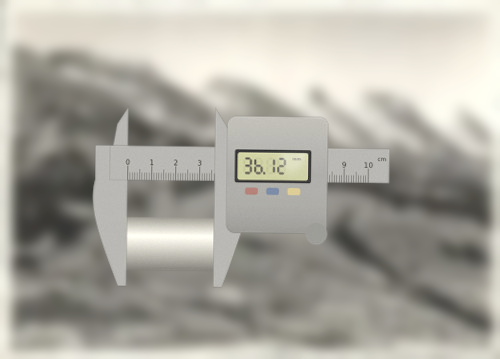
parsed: 36.12 mm
